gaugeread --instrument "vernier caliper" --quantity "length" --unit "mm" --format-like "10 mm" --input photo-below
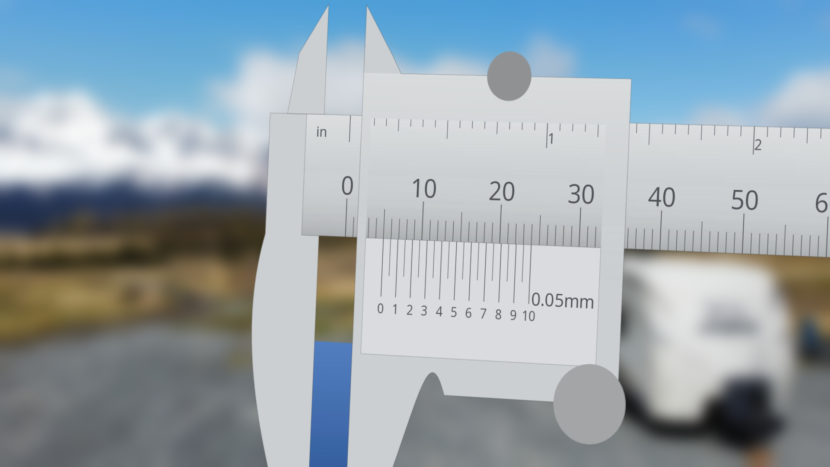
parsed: 5.0 mm
